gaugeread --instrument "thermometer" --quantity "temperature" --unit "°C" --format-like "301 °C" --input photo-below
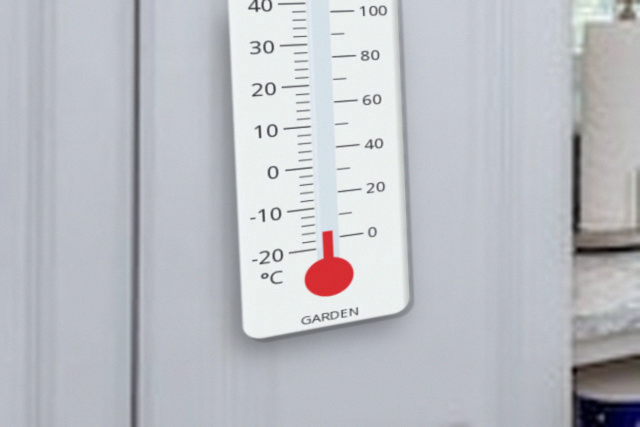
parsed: -16 °C
